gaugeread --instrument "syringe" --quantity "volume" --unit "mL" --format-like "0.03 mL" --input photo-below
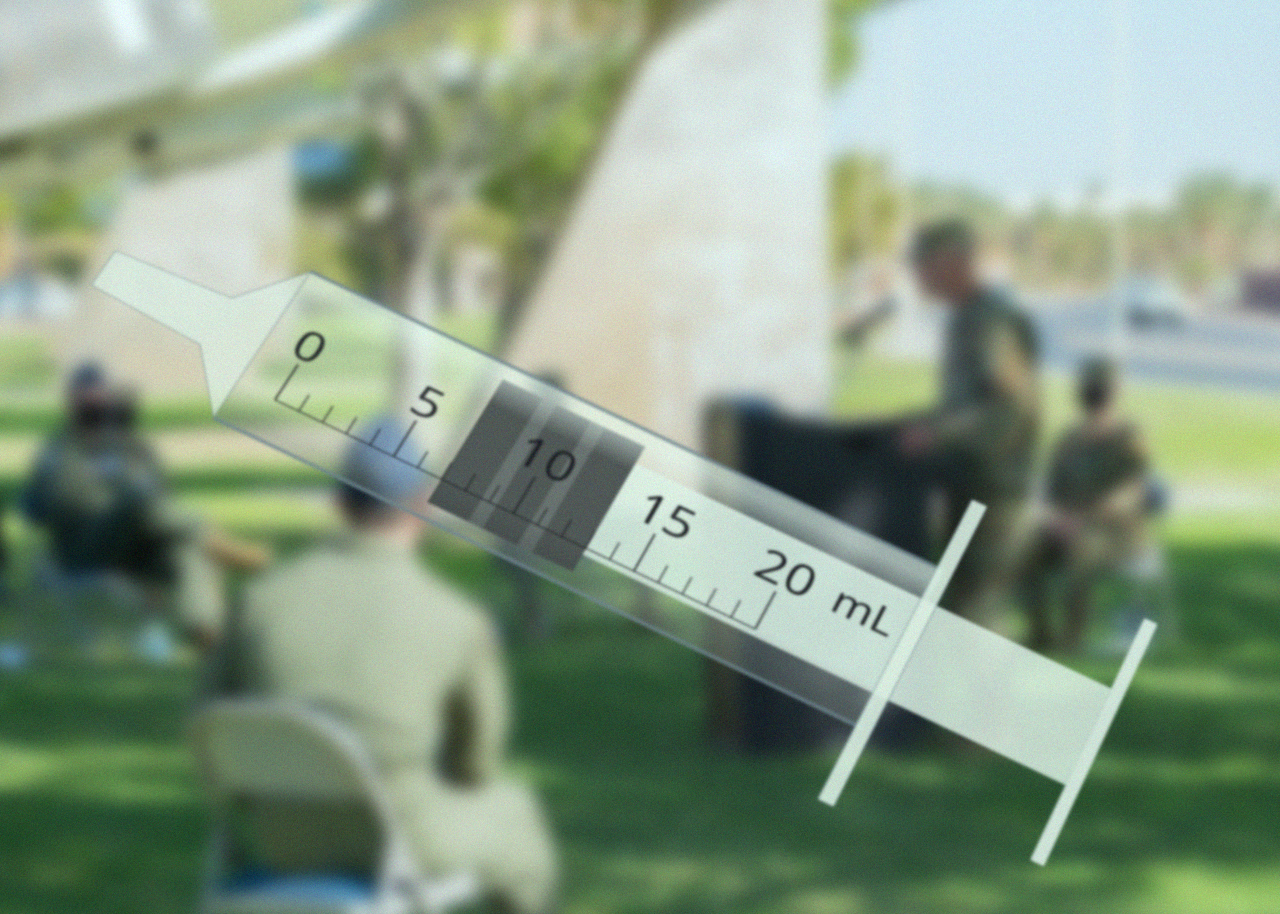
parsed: 7 mL
